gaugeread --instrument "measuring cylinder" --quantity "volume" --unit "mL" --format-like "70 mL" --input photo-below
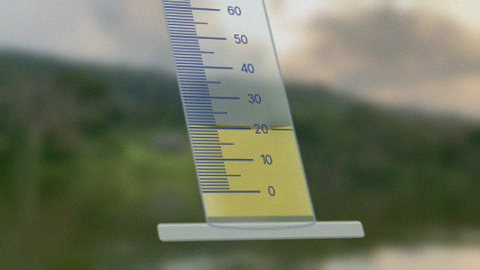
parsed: 20 mL
